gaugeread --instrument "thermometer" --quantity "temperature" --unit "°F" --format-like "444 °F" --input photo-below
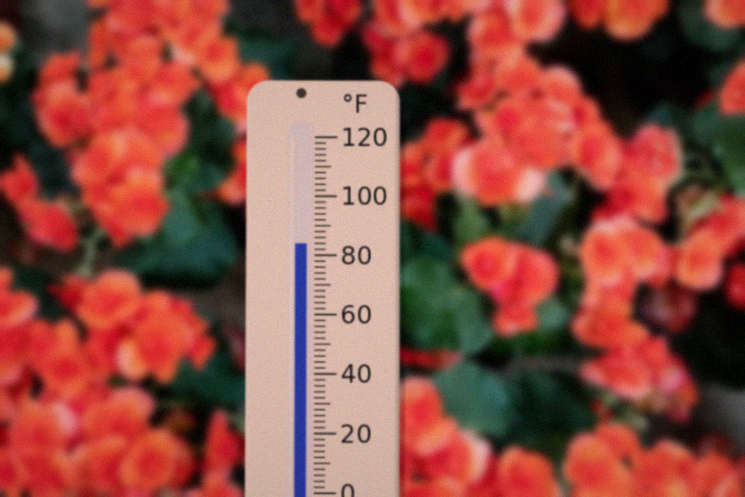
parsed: 84 °F
